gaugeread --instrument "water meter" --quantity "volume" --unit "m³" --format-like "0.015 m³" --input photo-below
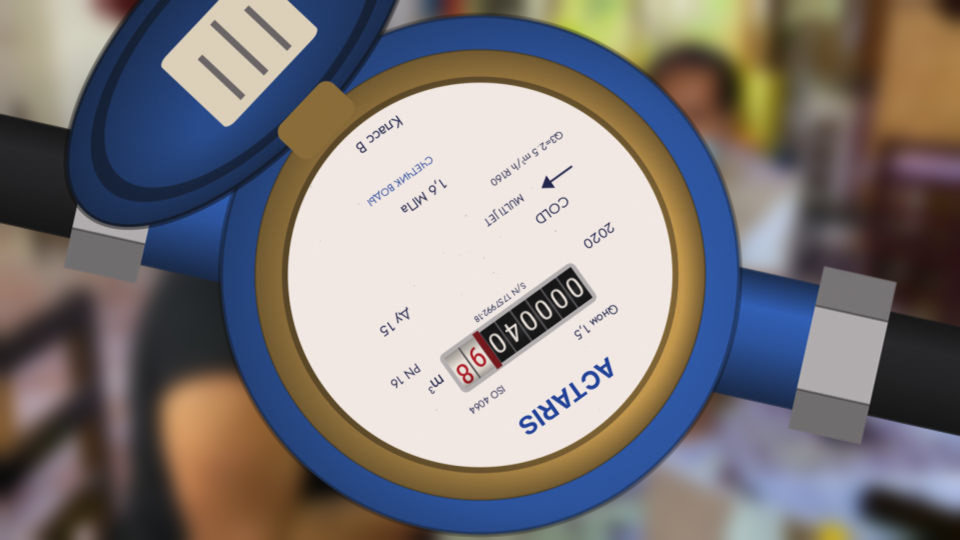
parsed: 40.98 m³
